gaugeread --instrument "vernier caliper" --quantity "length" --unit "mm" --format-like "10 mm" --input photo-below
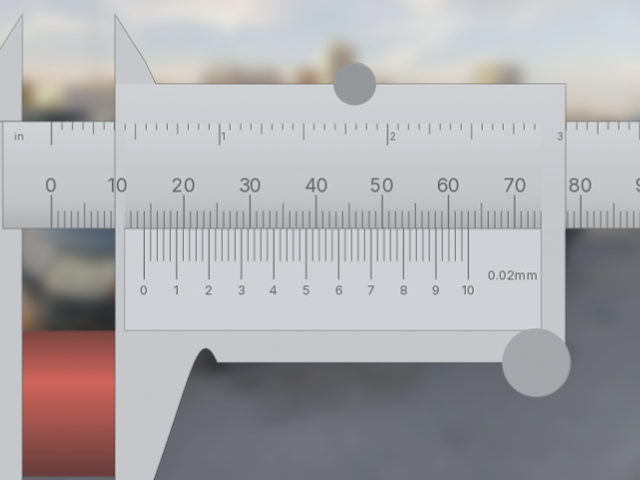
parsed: 14.0 mm
